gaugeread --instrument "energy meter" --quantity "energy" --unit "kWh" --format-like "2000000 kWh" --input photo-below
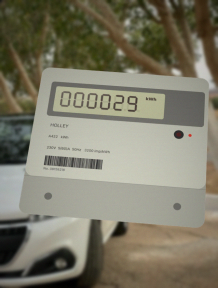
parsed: 29 kWh
